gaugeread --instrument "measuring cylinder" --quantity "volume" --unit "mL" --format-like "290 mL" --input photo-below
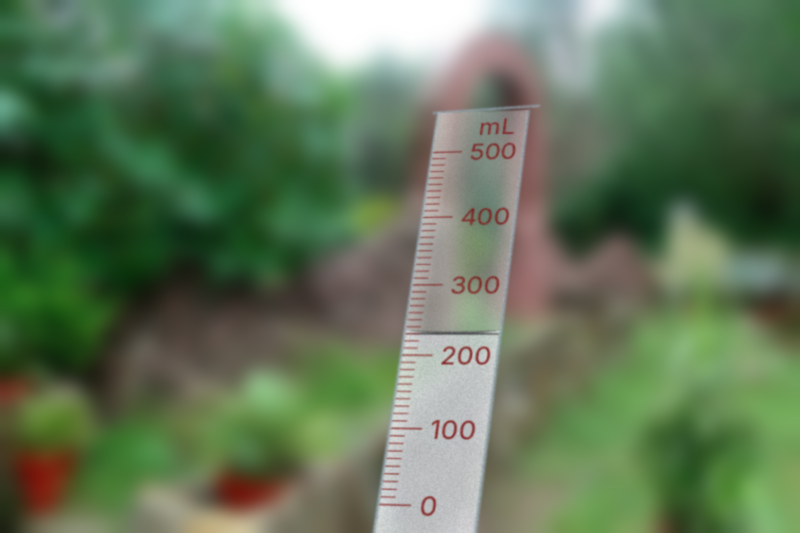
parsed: 230 mL
